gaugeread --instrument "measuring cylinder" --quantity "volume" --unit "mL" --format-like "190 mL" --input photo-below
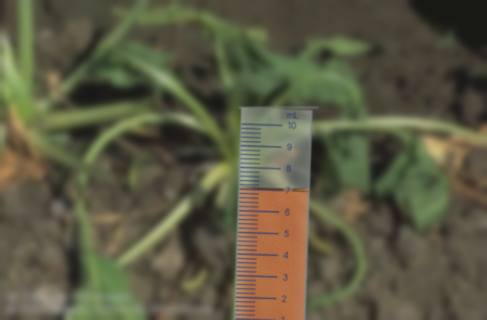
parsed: 7 mL
